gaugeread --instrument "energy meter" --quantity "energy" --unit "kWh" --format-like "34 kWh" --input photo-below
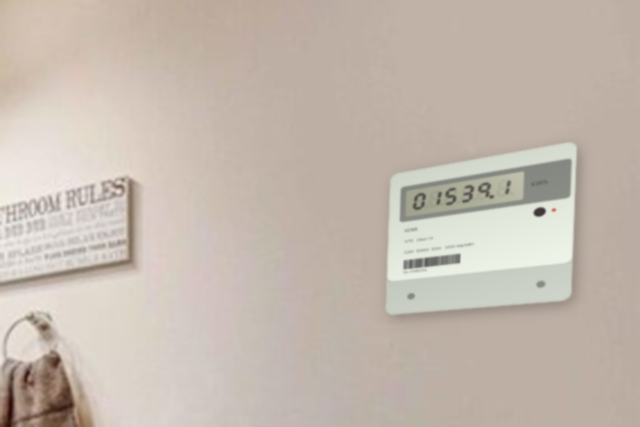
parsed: 1539.1 kWh
